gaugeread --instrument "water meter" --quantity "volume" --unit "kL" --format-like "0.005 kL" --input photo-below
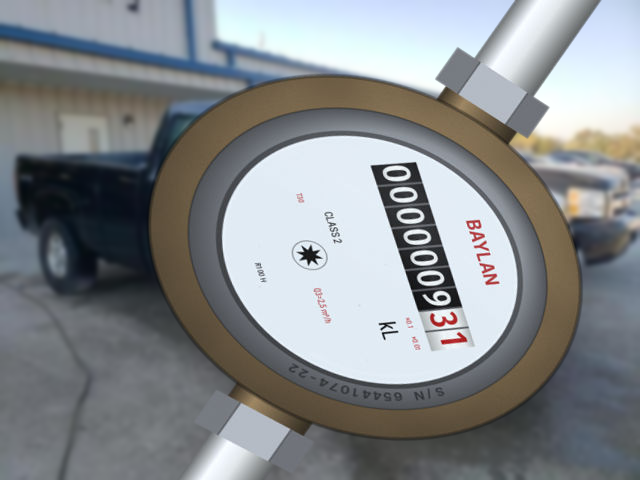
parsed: 9.31 kL
